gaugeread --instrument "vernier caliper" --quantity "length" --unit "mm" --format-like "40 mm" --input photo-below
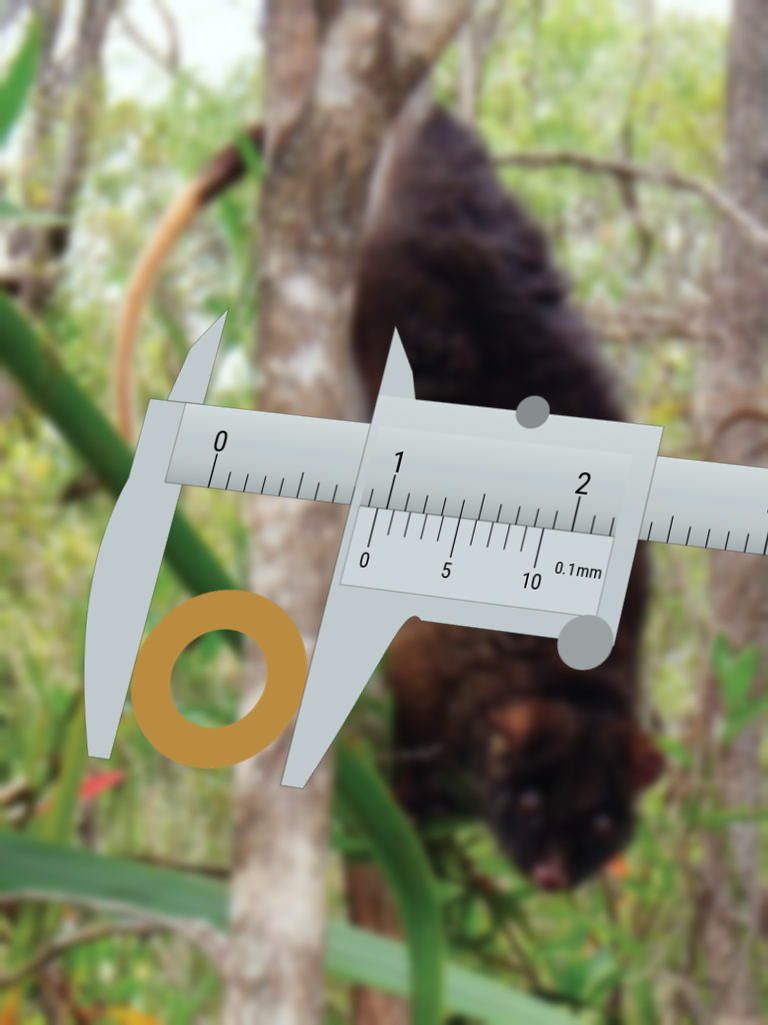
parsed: 9.5 mm
